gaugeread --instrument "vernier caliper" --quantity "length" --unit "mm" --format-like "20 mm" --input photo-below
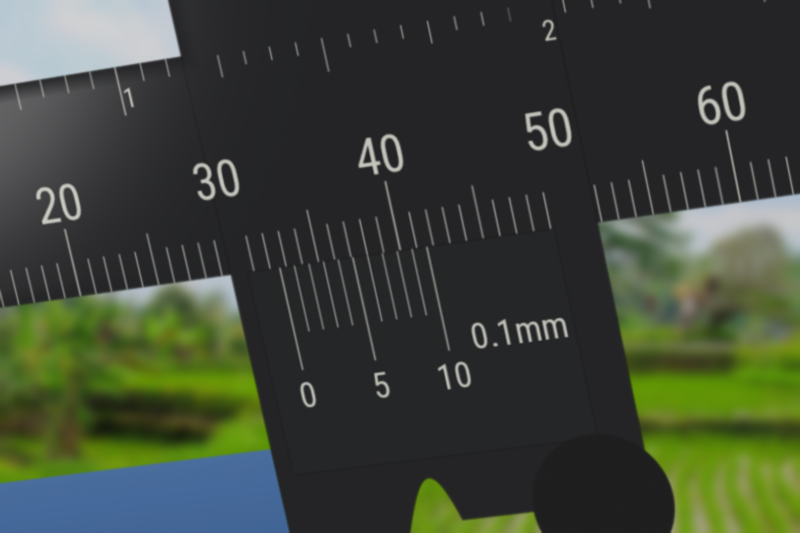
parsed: 32.6 mm
